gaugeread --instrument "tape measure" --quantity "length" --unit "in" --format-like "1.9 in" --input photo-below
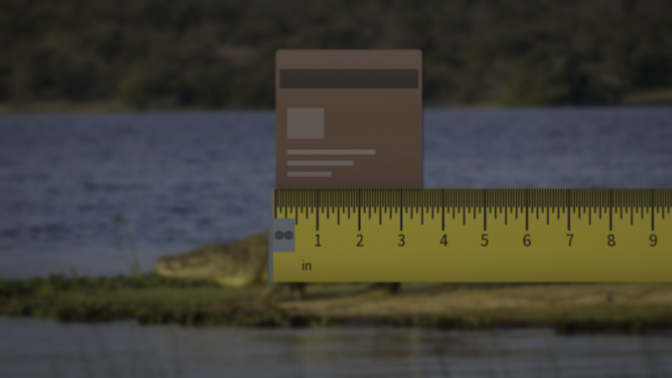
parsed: 3.5 in
